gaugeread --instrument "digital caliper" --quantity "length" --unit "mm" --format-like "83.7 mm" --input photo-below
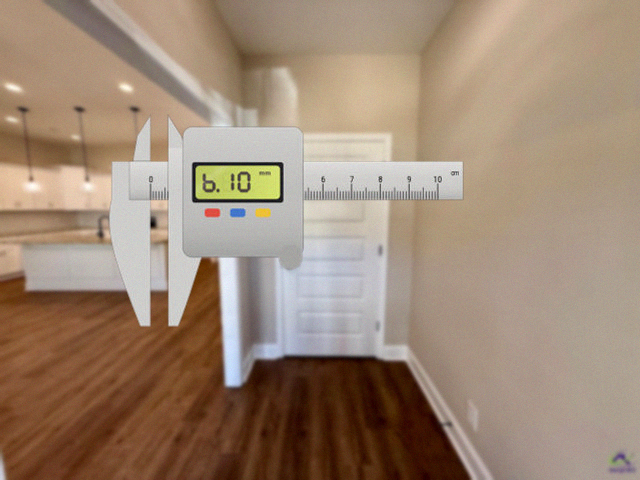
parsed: 6.10 mm
